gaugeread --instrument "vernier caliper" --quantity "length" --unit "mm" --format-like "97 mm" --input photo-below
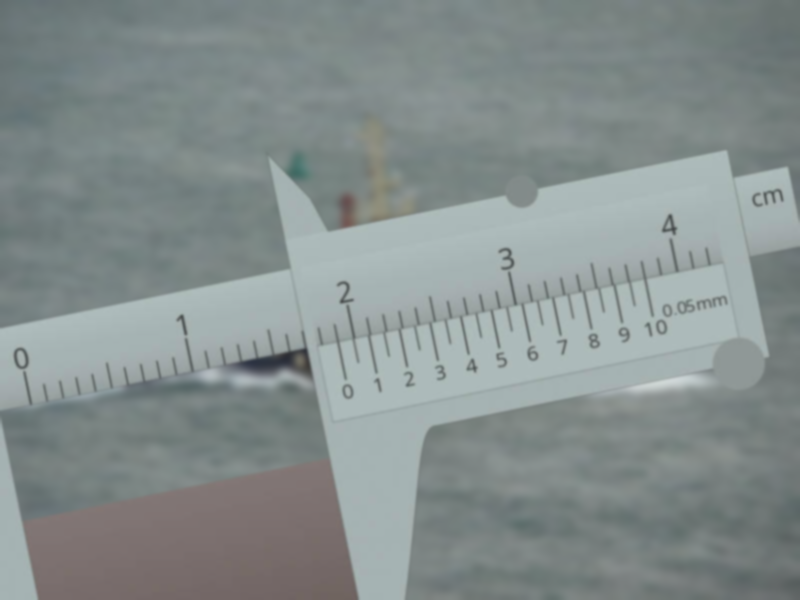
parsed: 19.0 mm
